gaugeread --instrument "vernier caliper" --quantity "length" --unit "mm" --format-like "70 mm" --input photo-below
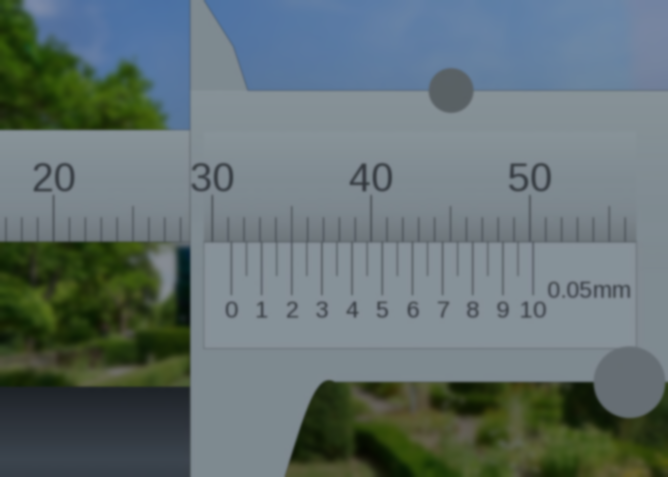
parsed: 31.2 mm
